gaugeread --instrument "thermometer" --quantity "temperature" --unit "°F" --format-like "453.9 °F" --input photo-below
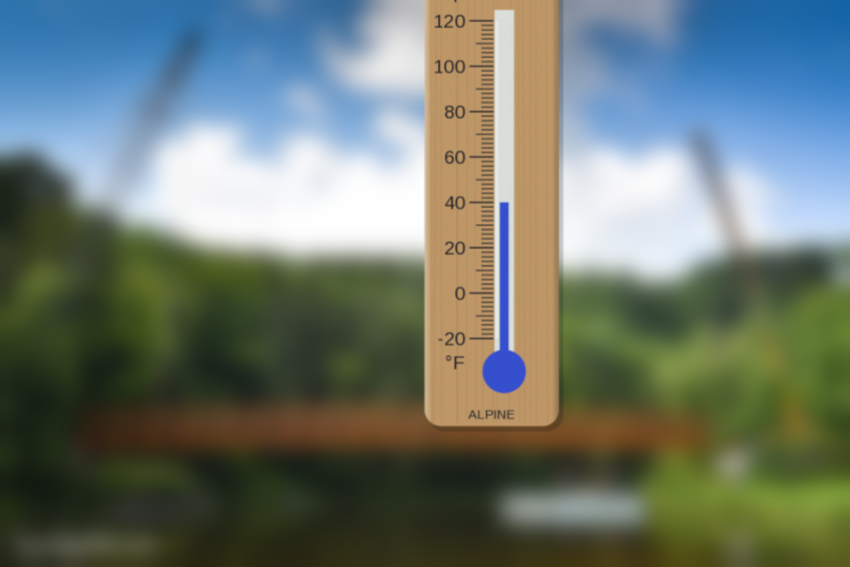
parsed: 40 °F
